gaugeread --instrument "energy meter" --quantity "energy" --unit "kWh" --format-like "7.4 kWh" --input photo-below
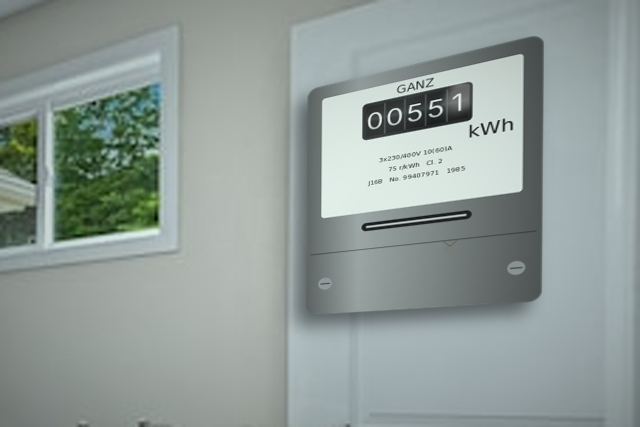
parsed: 551 kWh
